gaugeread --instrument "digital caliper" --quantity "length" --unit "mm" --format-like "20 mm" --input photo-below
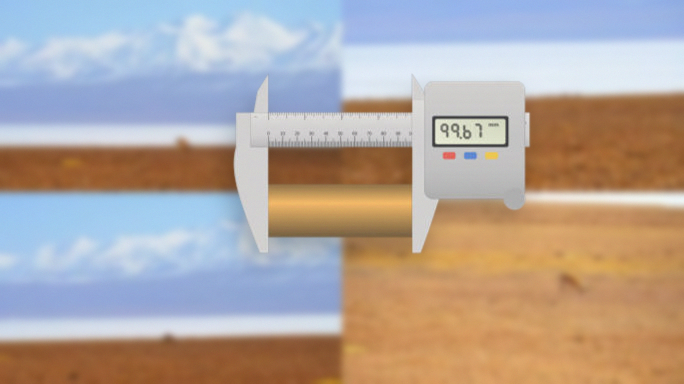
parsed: 99.67 mm
